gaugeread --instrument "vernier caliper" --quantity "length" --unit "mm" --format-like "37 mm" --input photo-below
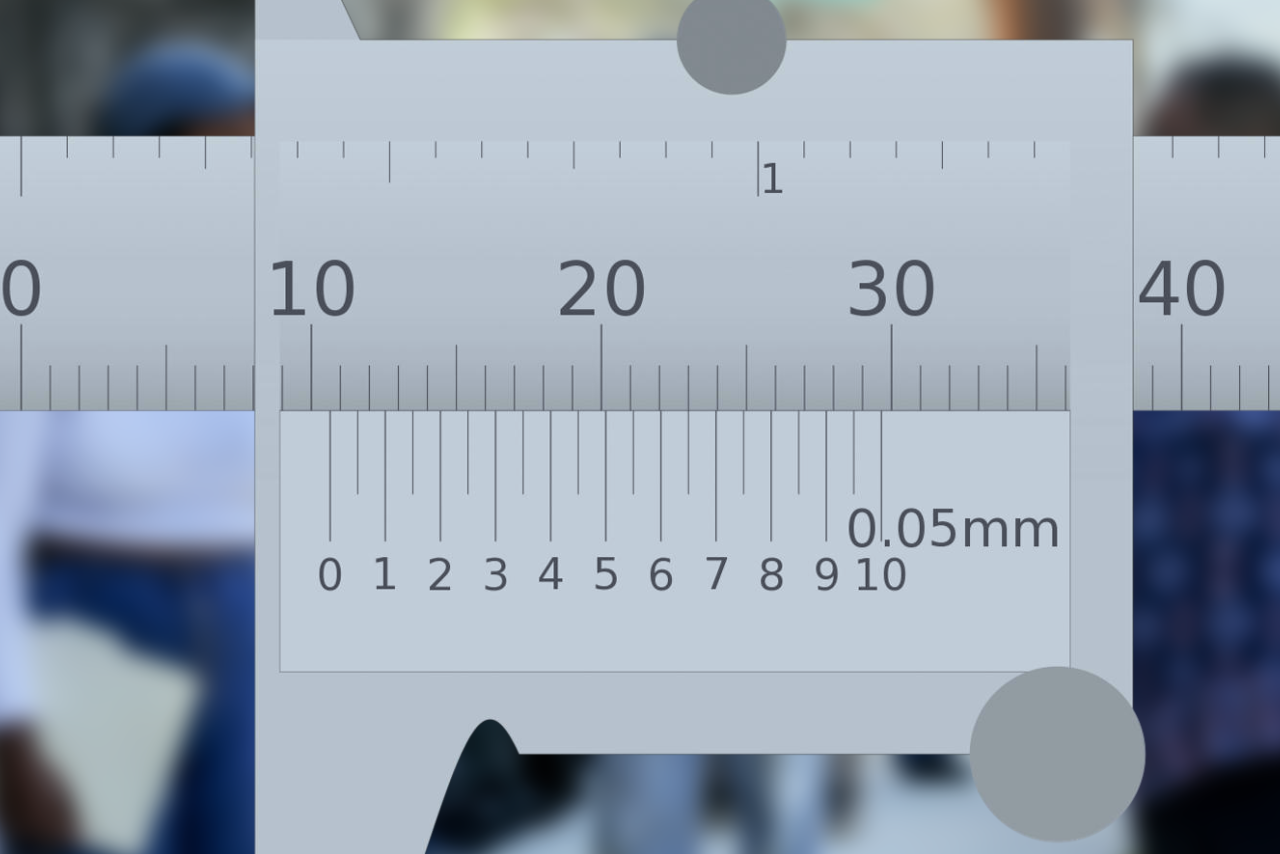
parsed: 10.65 mm
